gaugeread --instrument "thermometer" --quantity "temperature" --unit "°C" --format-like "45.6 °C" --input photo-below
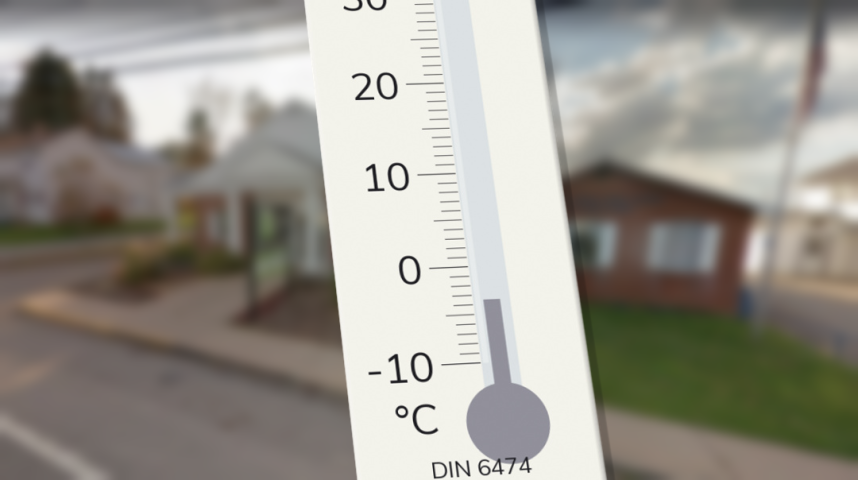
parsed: -3.5 °C
